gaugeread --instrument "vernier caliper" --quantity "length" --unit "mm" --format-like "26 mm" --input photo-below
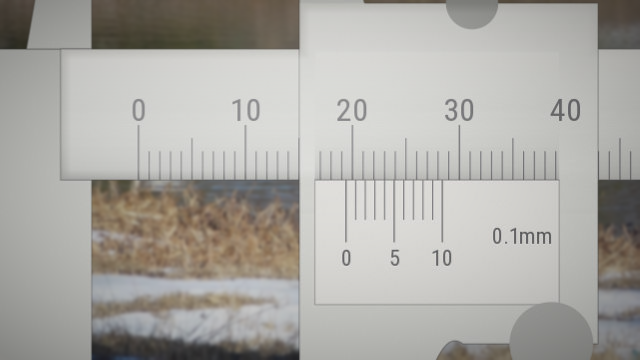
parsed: 19.4 mm
